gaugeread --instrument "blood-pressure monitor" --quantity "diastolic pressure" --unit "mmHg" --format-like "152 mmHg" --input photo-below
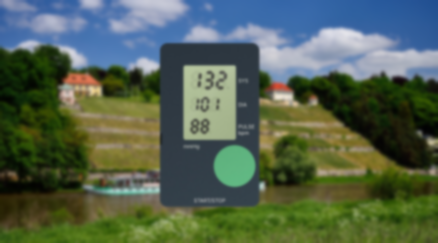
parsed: 101 mmHg
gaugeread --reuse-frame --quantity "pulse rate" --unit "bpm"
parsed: 88 bpm
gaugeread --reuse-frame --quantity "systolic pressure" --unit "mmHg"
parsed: 132 mmHg
